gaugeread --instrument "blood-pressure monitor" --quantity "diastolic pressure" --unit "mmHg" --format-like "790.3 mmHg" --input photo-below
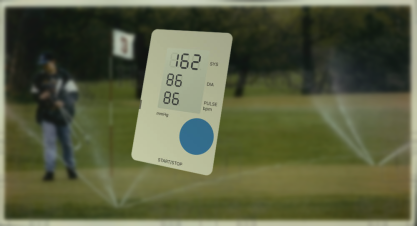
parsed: 86 mmHg
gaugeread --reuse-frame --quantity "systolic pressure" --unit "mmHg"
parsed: 162 mmHg
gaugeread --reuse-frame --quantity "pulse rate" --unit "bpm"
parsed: 86 bpm
